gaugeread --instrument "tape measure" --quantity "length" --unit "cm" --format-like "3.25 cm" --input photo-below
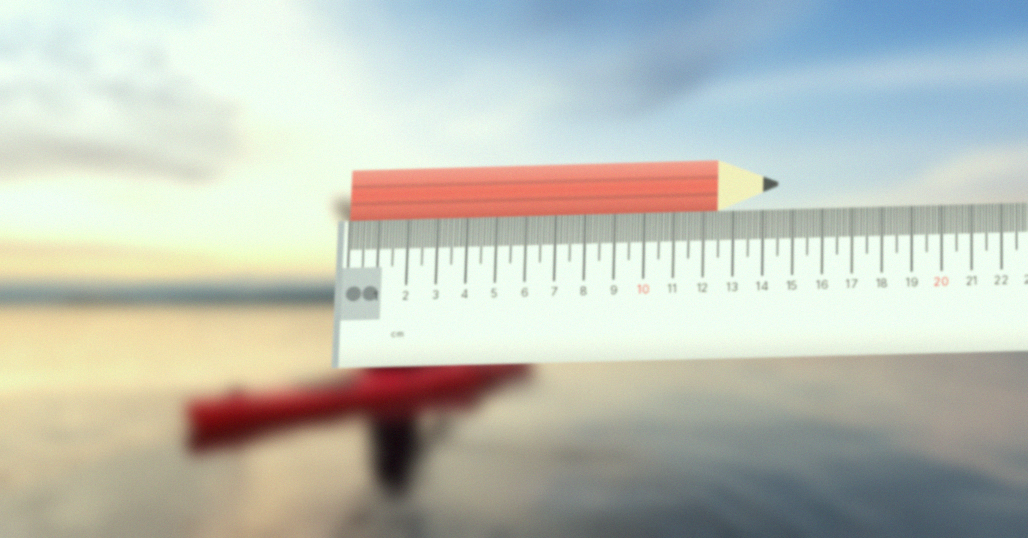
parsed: 14.5 cm
